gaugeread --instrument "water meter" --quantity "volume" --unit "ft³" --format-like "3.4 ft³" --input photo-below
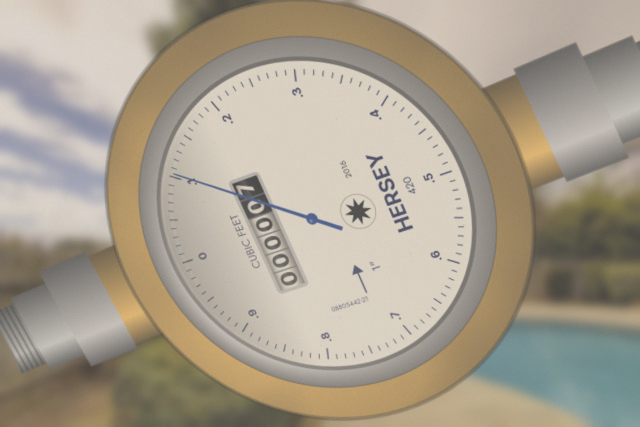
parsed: 7.10 ft³
